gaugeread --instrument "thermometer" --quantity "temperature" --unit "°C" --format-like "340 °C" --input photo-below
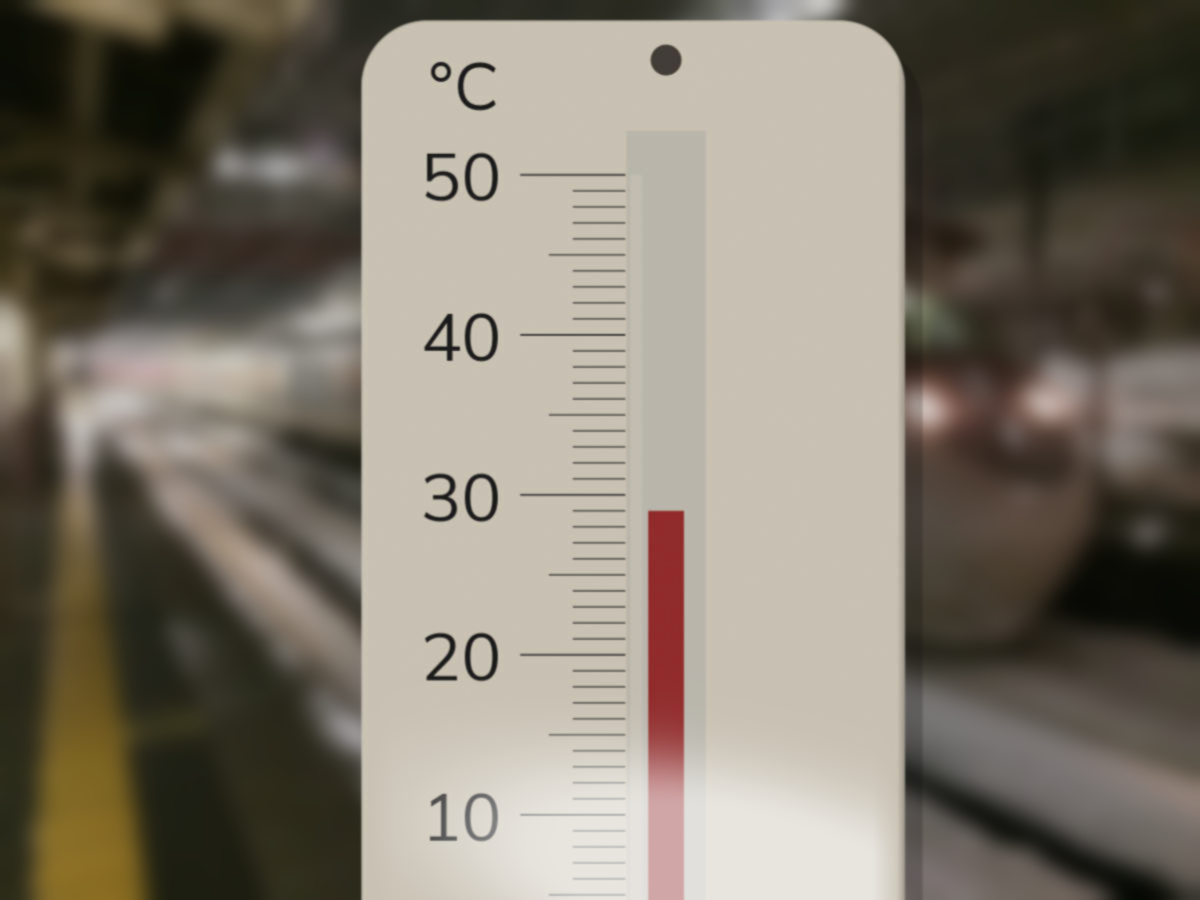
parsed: 29 °C
